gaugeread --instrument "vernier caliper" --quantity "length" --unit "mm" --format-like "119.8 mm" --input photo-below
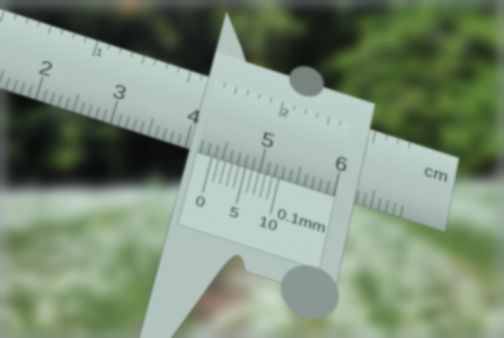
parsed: 43.6 mm
